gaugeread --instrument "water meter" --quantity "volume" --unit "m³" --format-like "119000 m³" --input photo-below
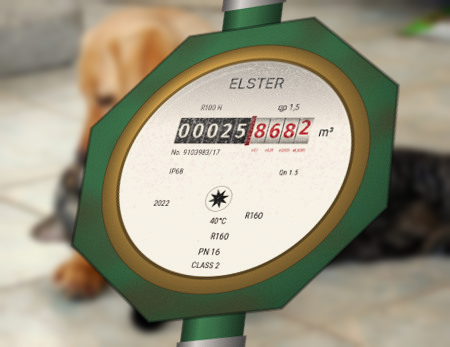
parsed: 25.8682 m³
